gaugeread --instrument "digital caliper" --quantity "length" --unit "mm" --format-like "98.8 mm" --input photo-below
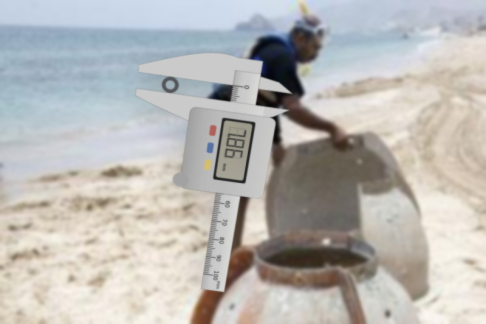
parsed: 7.86 mm
